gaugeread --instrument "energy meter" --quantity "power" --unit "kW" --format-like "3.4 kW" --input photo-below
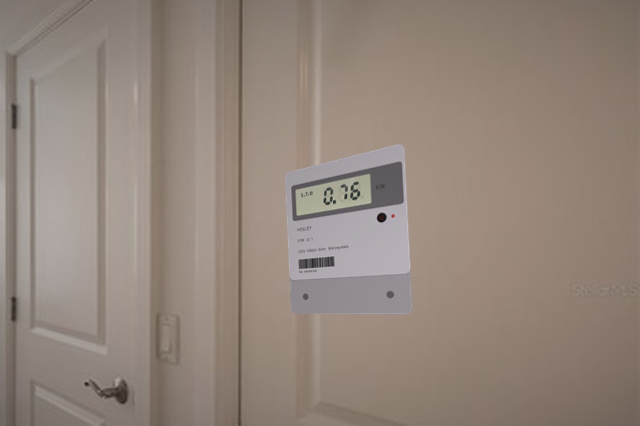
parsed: 0.76 kW
